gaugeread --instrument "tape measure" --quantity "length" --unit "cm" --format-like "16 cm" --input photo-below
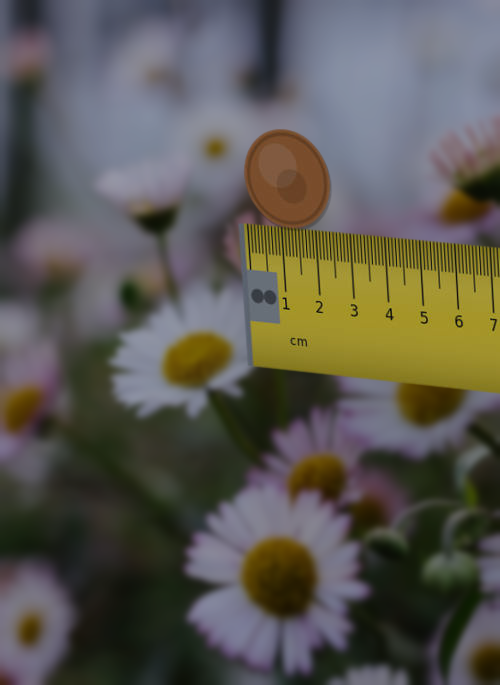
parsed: 2.5 cm
